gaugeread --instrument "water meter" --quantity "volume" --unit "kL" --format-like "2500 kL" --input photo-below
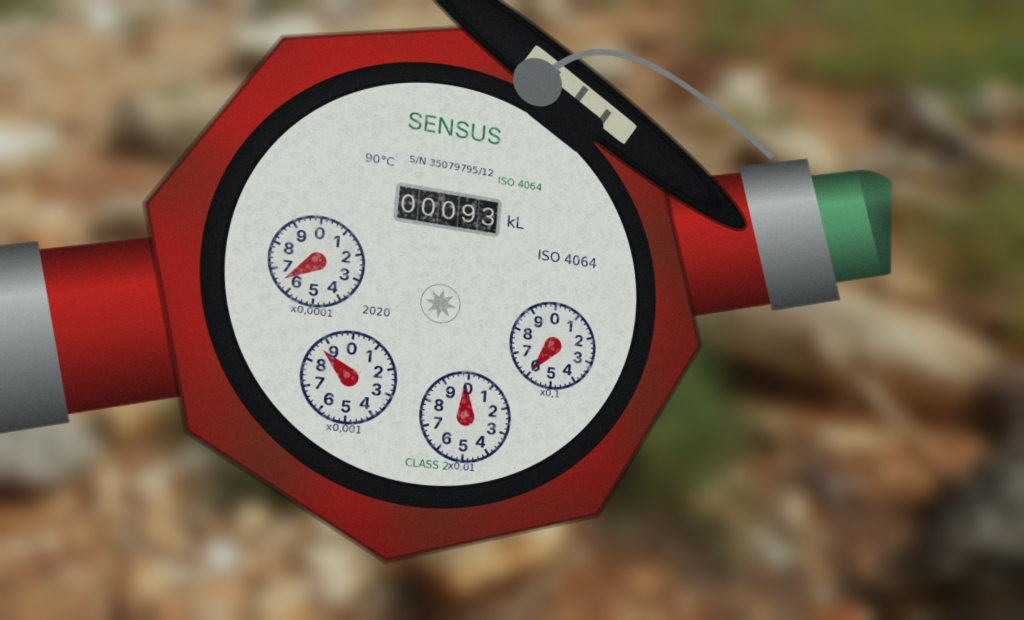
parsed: 93.5986 kL
